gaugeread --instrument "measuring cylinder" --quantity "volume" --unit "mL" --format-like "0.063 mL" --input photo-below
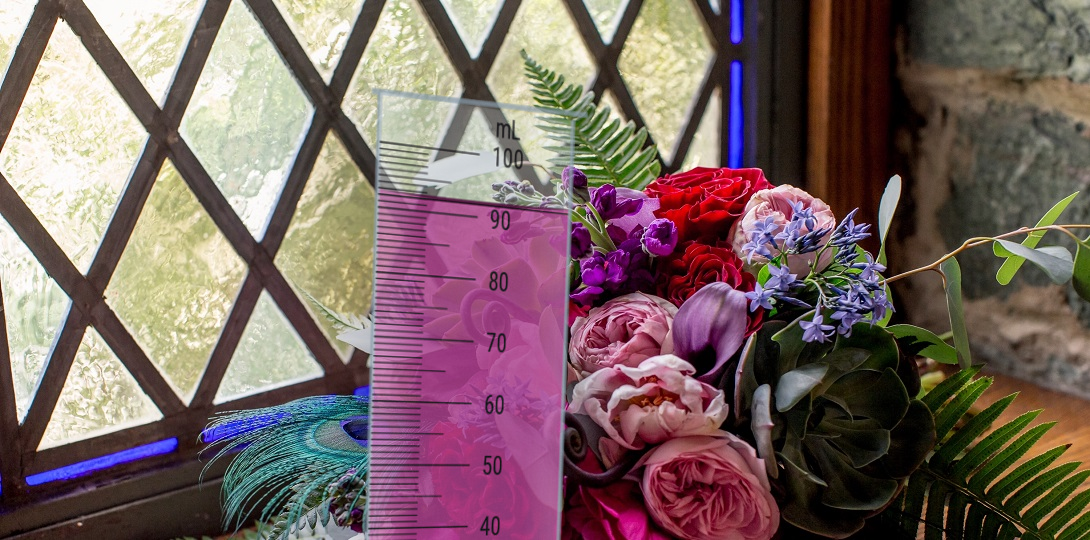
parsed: 92 mL
